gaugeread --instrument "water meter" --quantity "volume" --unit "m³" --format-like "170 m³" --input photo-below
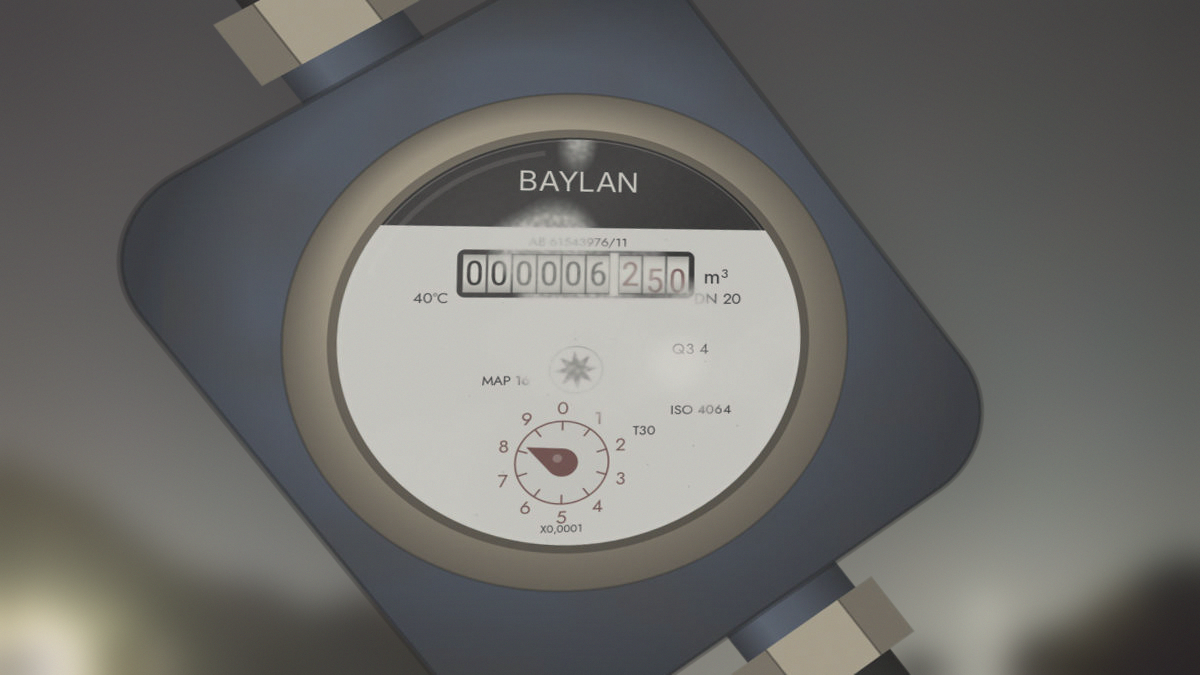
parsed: 6.2498 m³
